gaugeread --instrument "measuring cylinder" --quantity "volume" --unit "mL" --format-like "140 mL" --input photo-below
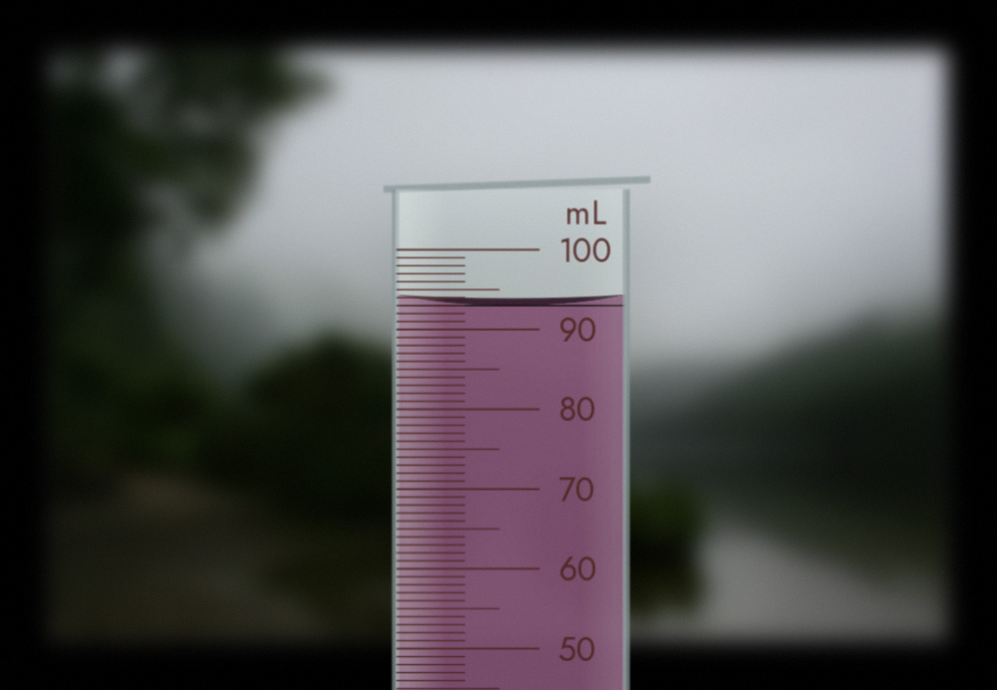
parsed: 93 mL
